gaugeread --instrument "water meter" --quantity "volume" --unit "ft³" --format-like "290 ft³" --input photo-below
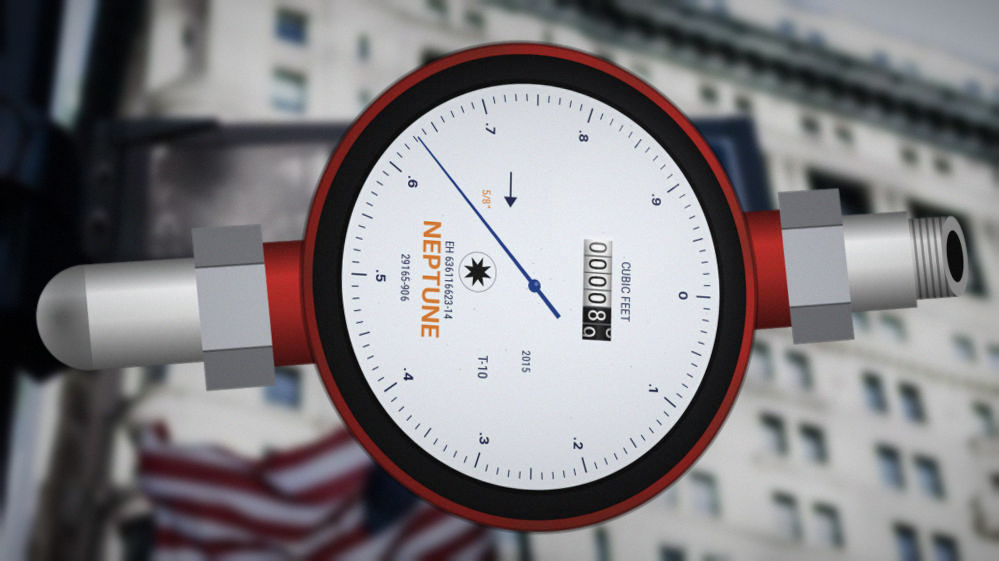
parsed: 88.63 ft³
